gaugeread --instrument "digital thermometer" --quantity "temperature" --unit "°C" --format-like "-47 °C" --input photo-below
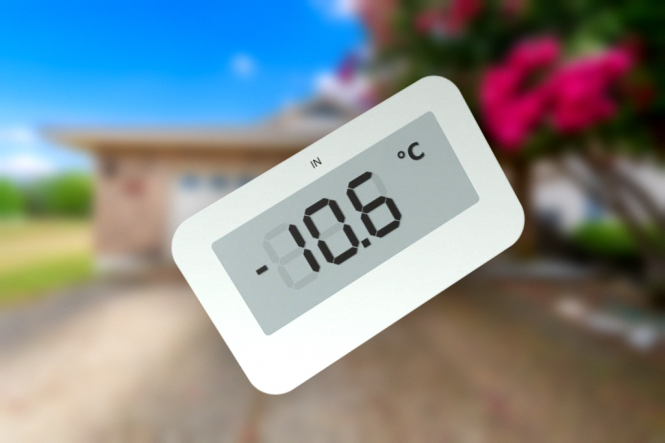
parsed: -10.6 °C
